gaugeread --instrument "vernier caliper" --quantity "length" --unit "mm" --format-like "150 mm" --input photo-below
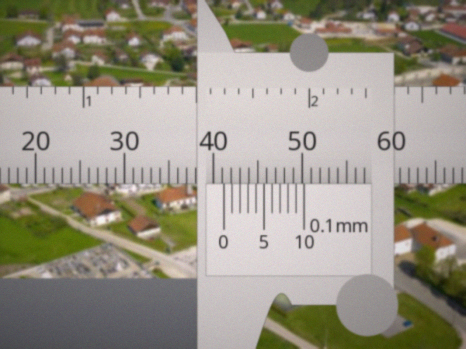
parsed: 41.2 mm
